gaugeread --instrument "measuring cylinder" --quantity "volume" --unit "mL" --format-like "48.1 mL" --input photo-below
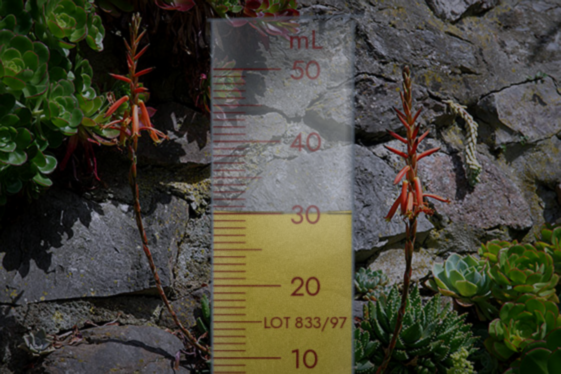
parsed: 30 mL
